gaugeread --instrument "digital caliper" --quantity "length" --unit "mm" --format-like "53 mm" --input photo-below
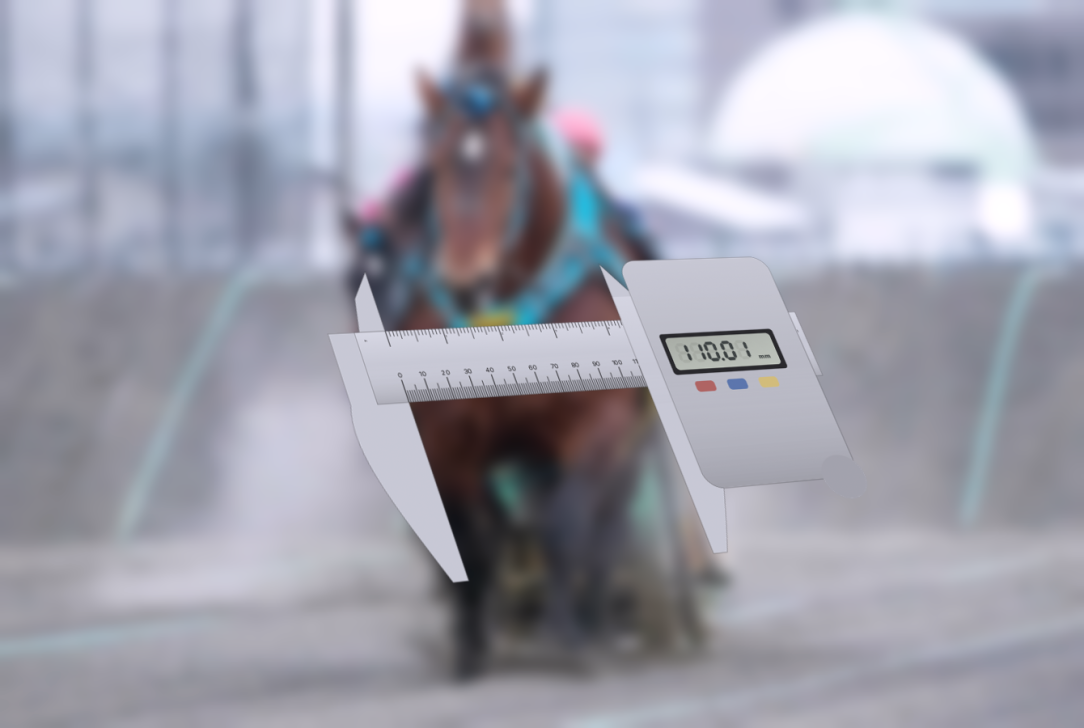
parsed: 110.01 mm
